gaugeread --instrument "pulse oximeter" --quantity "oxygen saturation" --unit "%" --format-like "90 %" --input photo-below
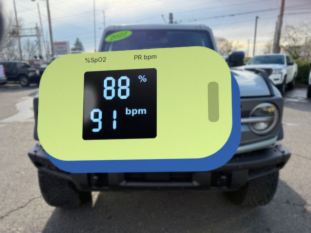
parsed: 88 %
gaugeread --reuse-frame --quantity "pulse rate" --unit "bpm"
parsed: 91 bpm
